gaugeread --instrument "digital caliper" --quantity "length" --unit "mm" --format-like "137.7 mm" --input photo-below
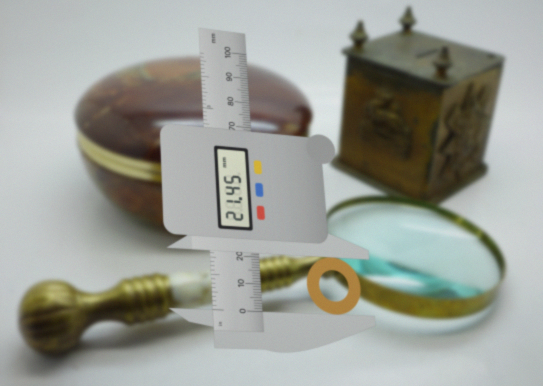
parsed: 21.45 mm
